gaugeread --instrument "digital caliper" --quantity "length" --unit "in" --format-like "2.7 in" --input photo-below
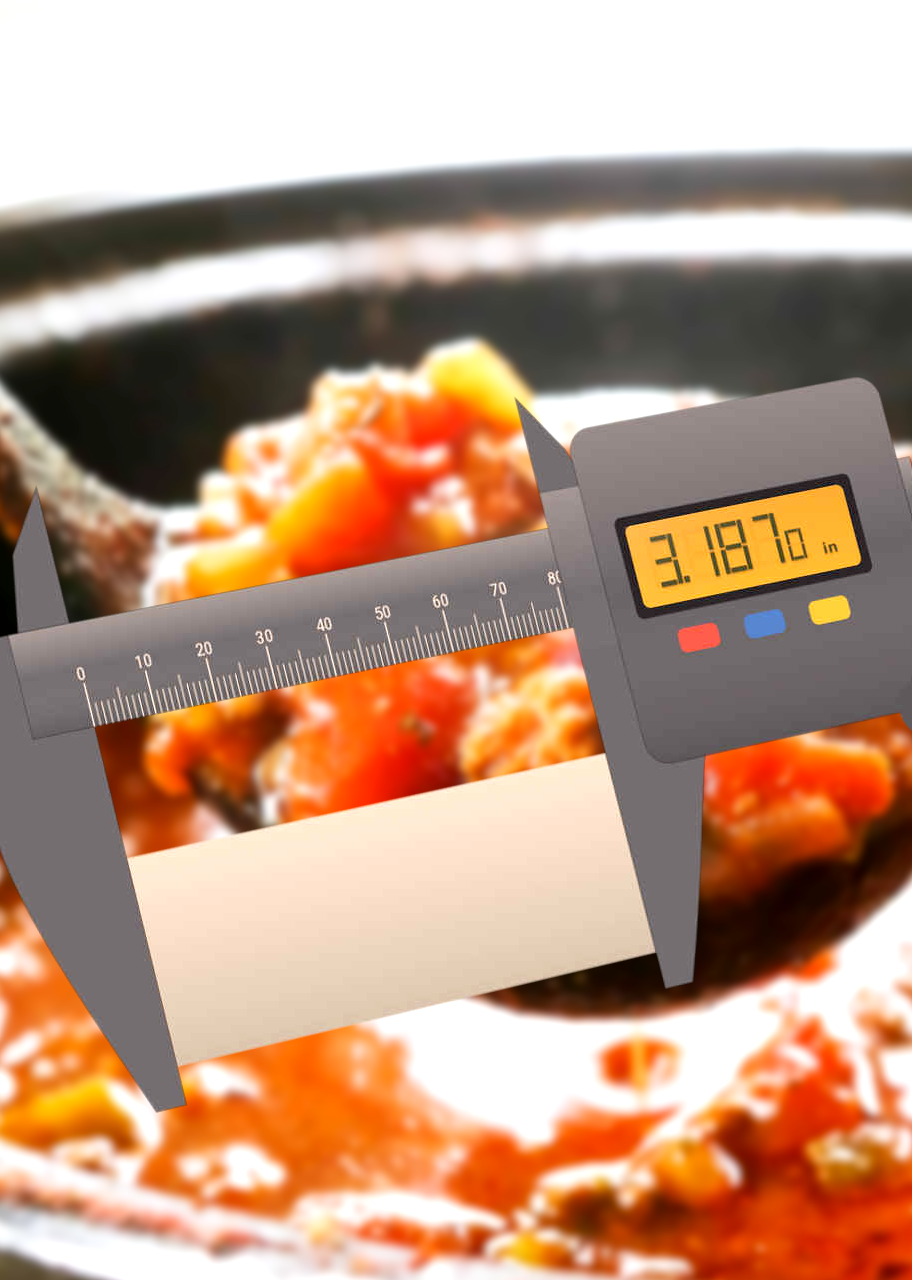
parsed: 3.1870 in
